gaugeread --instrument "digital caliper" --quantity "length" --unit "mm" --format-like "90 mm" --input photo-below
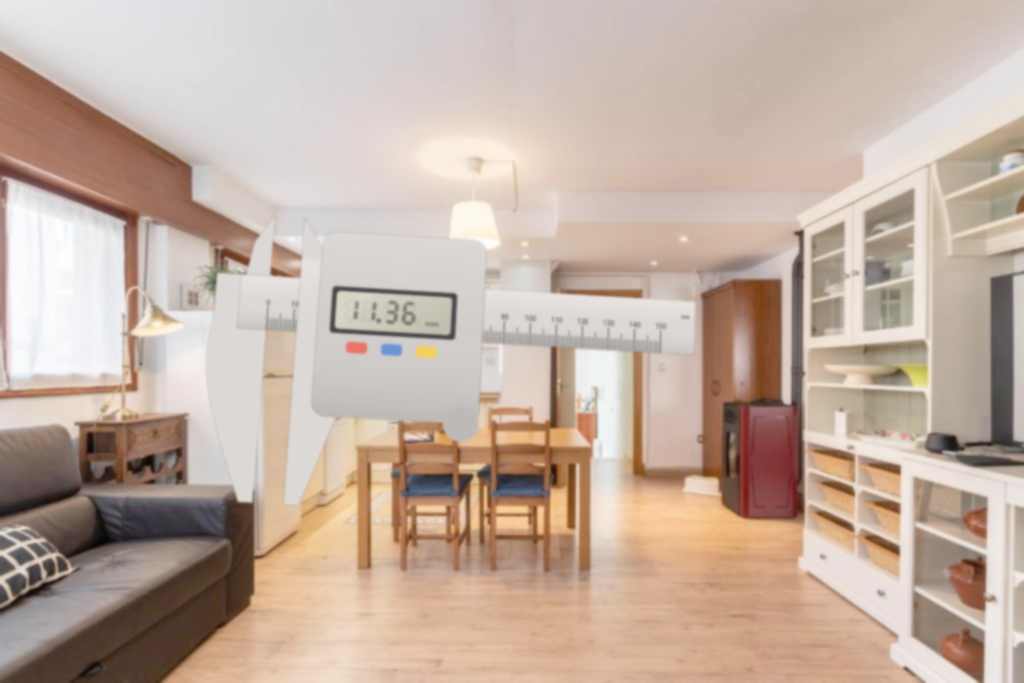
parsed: 11.36 mm
